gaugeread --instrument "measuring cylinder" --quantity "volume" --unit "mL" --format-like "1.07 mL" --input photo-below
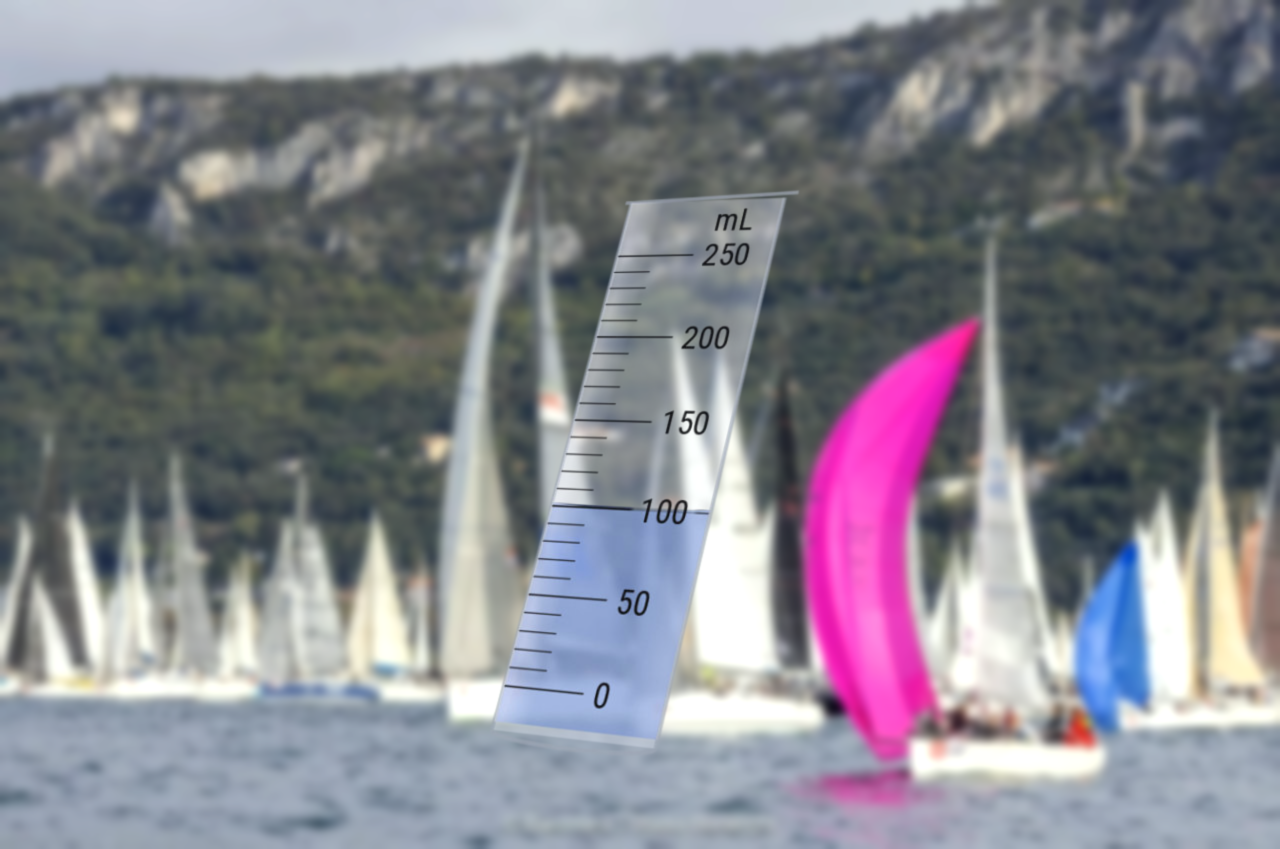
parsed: 100 mL
